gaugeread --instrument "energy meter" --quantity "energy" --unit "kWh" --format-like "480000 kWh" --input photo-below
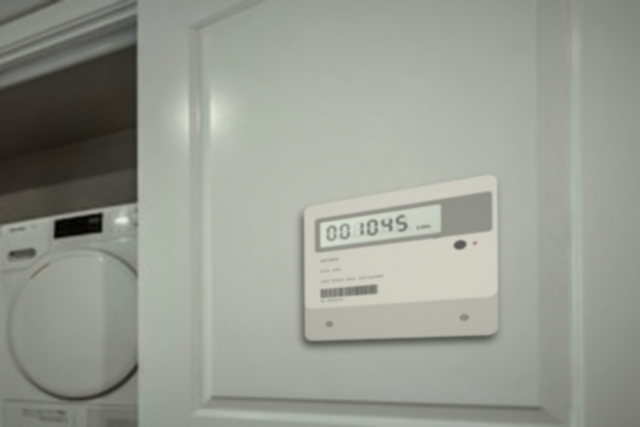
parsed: 1045 kWh
